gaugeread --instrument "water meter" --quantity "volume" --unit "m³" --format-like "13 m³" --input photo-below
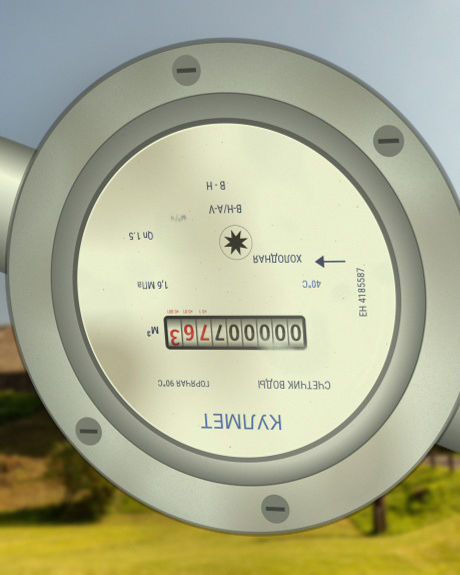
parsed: 7.763 m³
